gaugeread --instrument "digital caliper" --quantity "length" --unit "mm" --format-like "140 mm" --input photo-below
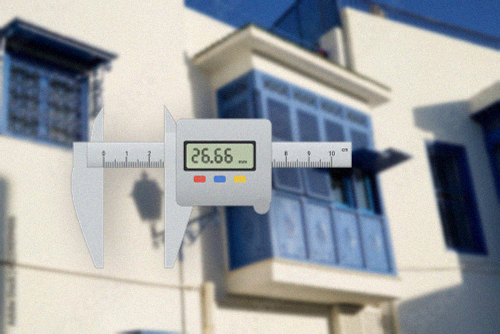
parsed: 26.66 mm
